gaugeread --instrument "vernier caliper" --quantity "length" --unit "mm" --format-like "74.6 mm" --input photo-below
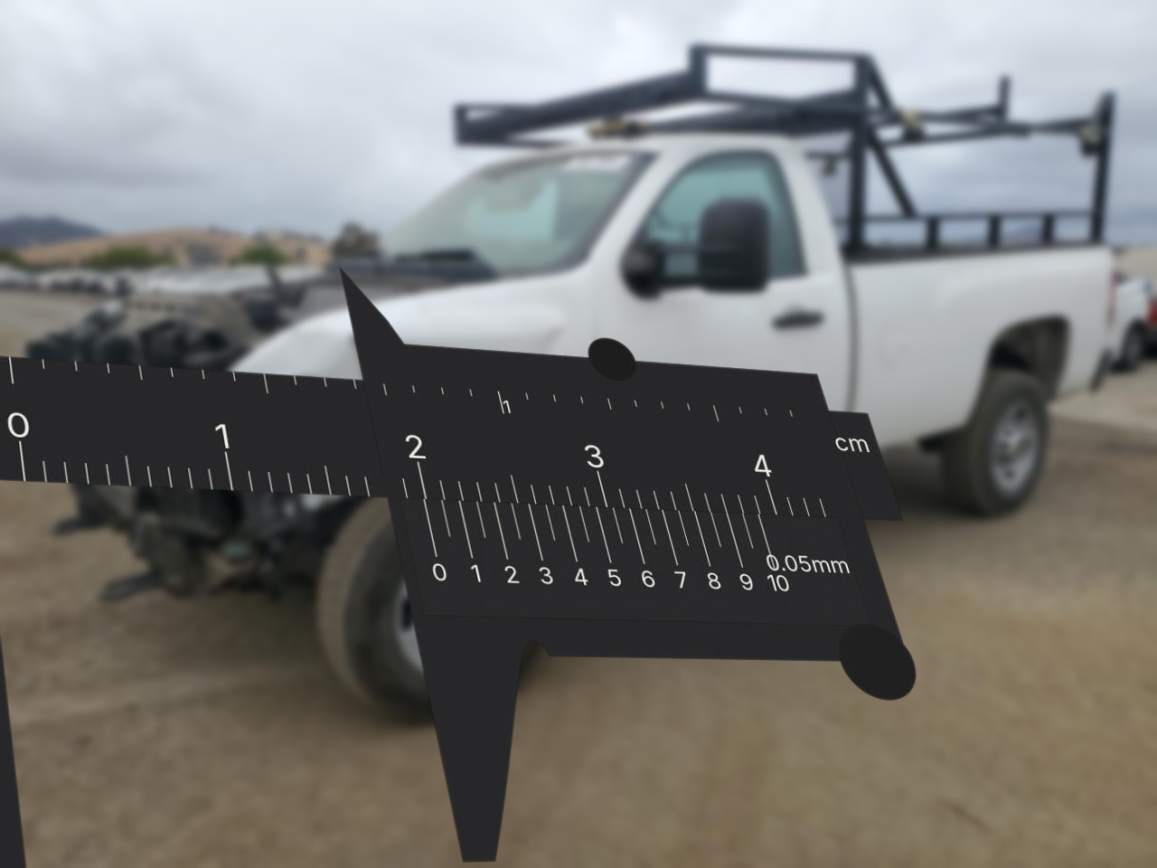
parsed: 19.9 mm
